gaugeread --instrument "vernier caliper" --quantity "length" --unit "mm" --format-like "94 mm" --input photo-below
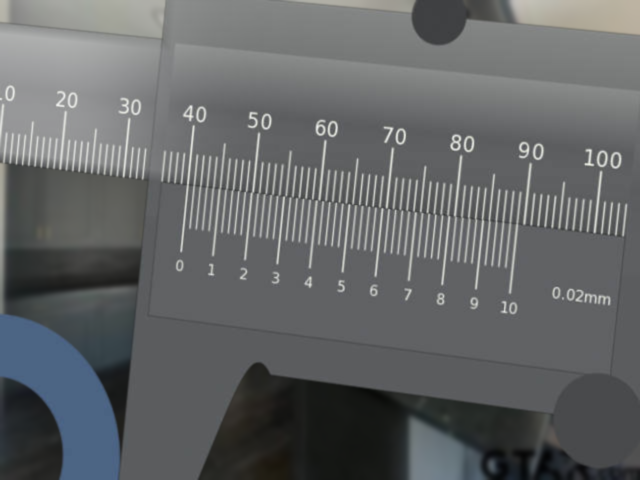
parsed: 40.0 mm
